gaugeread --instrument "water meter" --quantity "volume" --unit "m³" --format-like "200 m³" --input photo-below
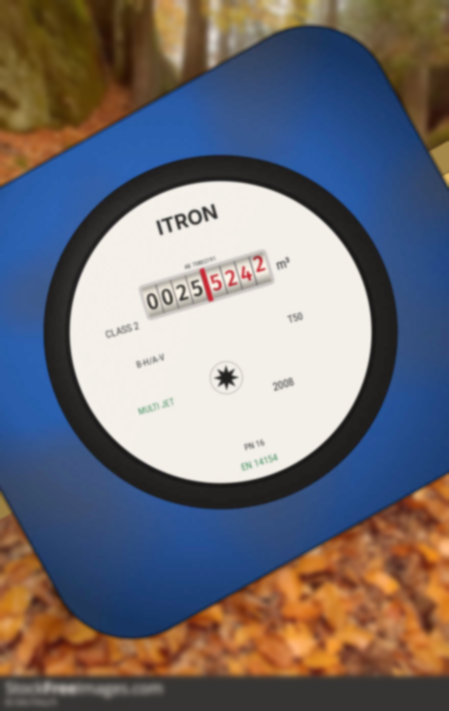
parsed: 25.5242 m³
